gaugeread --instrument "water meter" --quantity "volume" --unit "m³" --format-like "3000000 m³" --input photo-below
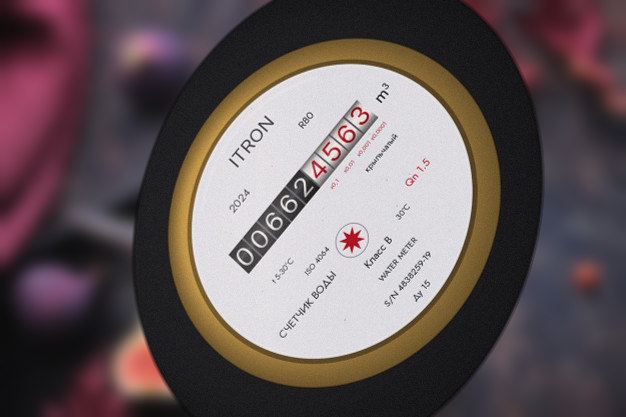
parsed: 662.4563 m³
